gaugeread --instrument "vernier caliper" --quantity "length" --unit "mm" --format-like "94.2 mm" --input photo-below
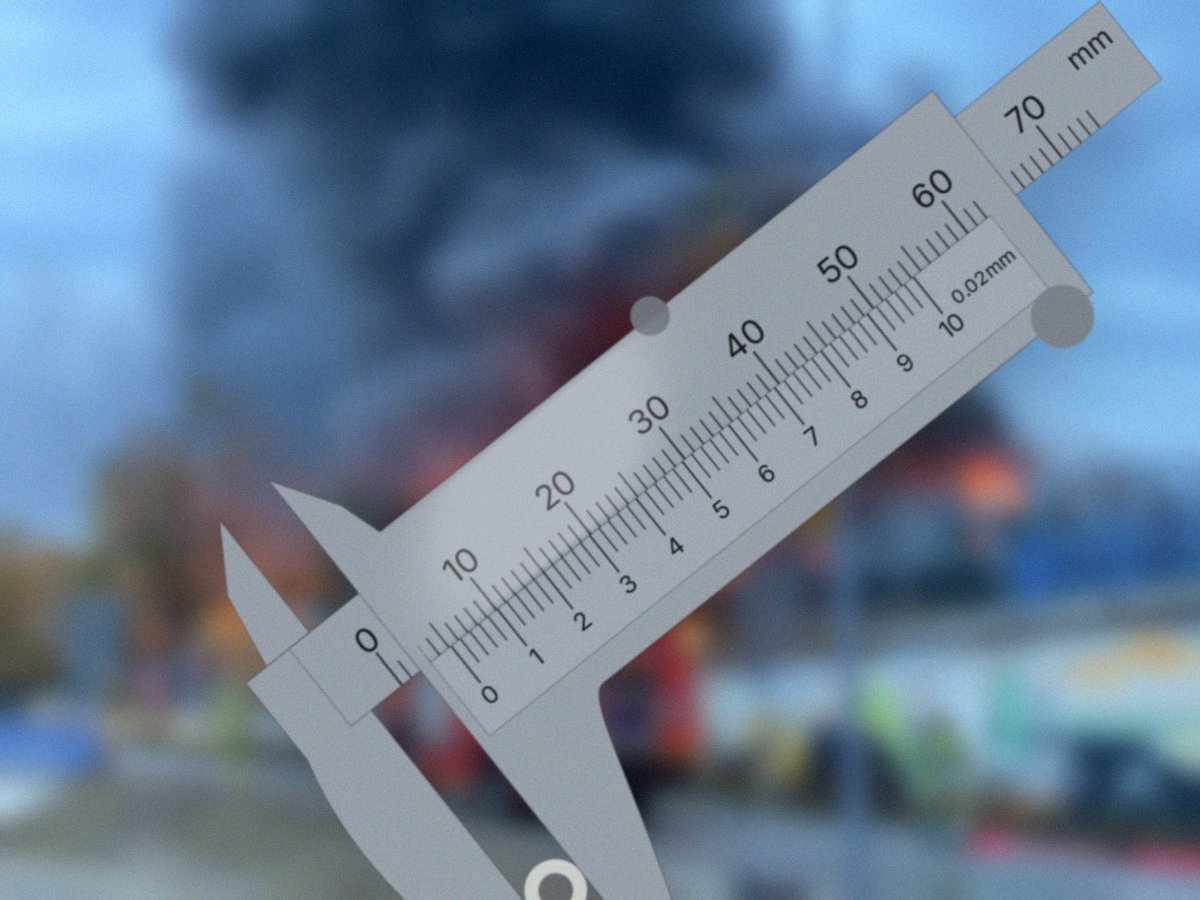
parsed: 5.2 mm
